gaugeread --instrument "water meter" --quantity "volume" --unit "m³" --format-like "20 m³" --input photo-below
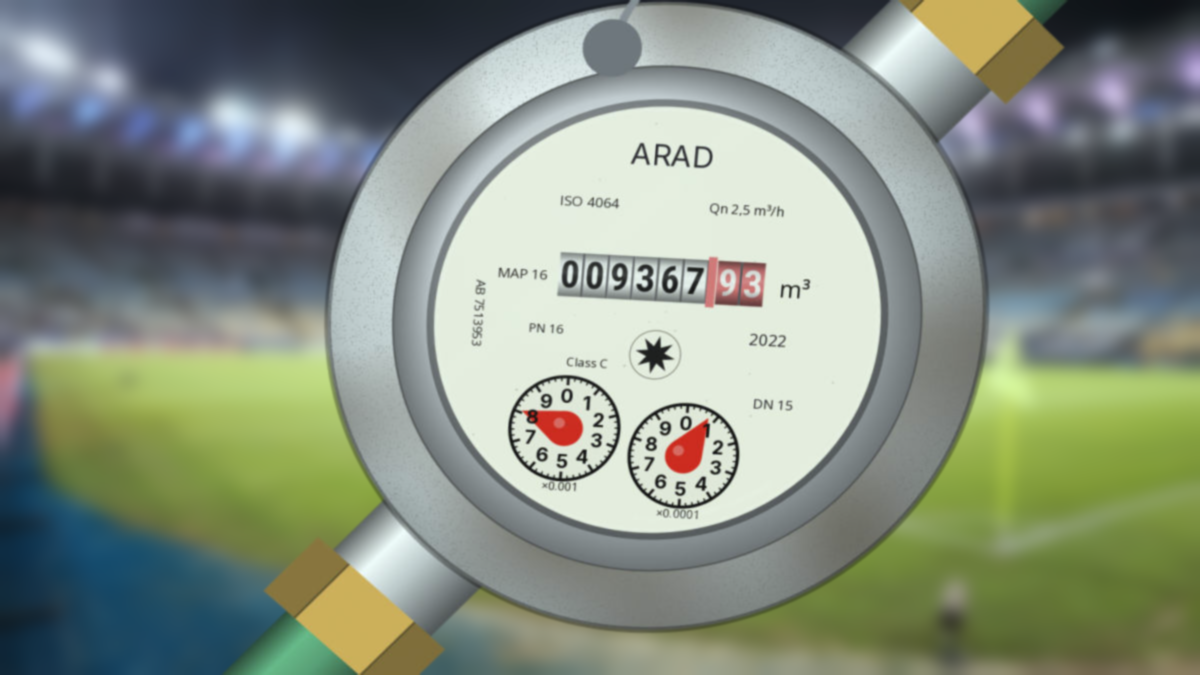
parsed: 9367.9380 m³
